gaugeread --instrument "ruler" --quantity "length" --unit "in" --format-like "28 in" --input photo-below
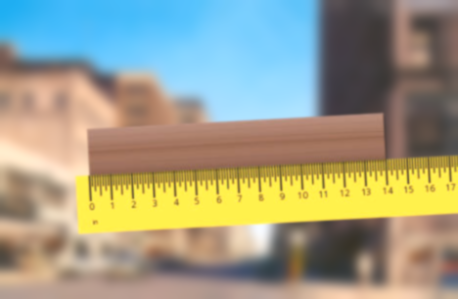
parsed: 14 in
